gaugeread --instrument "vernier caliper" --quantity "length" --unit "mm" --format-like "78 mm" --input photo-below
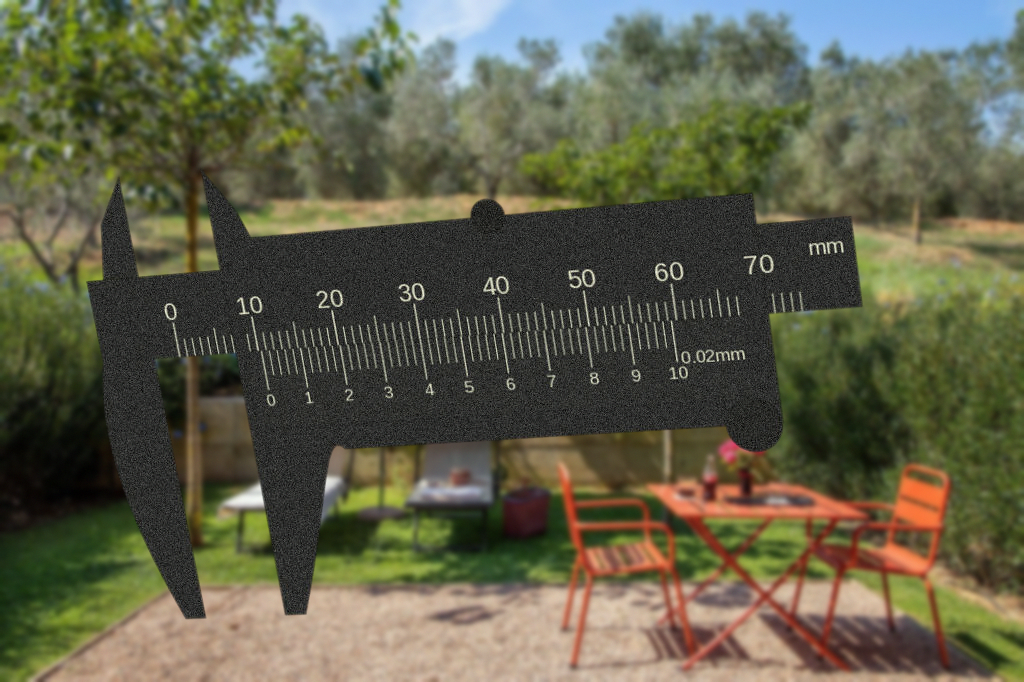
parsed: 10.4 mm
